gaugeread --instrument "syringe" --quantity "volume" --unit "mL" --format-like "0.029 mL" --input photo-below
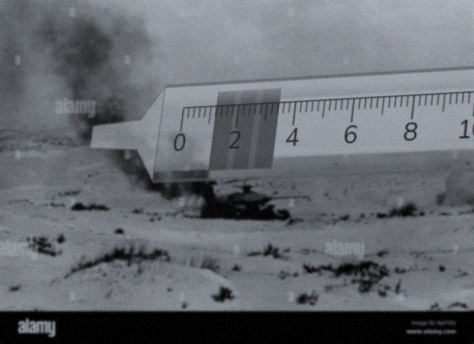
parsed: 1.2 mL
